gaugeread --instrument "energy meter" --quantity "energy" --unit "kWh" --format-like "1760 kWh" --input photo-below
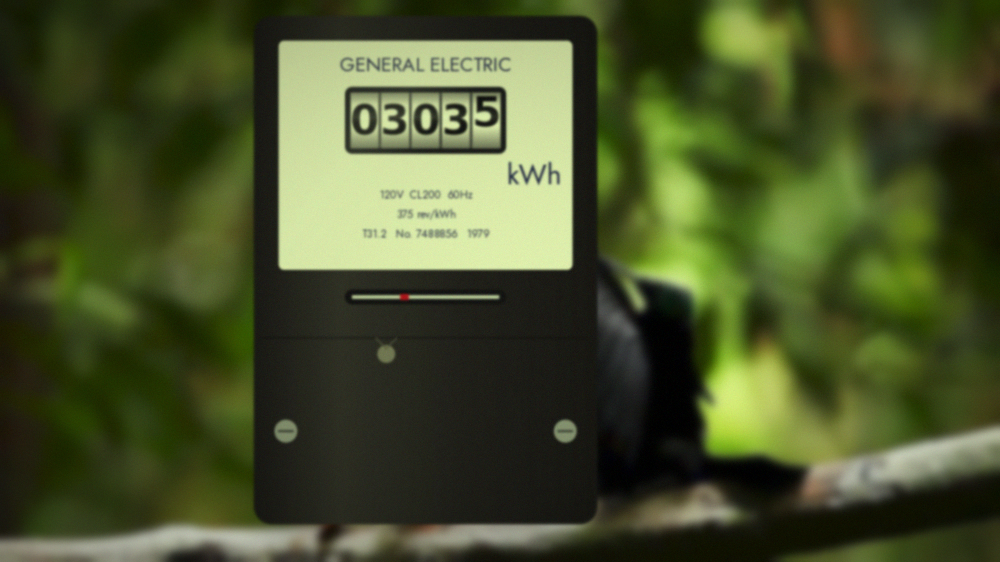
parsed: 3035 kWh
